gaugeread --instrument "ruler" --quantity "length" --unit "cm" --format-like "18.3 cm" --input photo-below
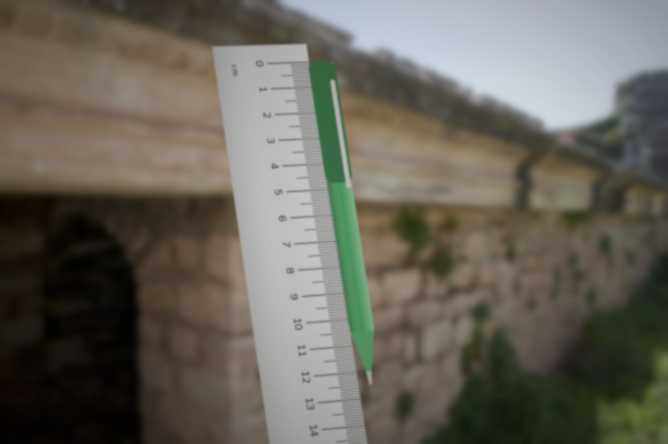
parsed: 12.5 cm
